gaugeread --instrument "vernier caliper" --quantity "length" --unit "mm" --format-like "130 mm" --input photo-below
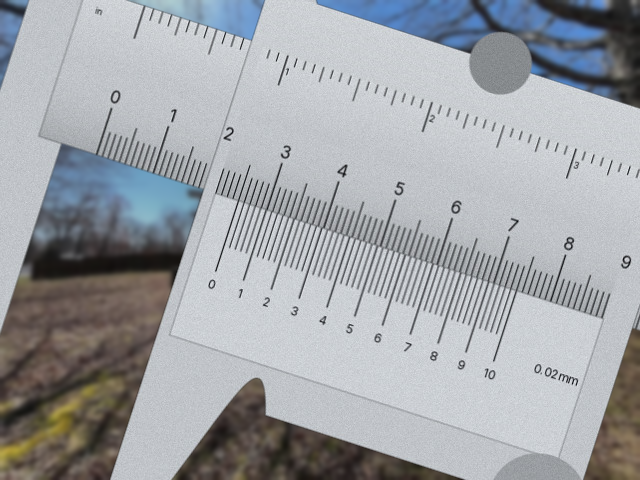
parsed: 25.0 mm
